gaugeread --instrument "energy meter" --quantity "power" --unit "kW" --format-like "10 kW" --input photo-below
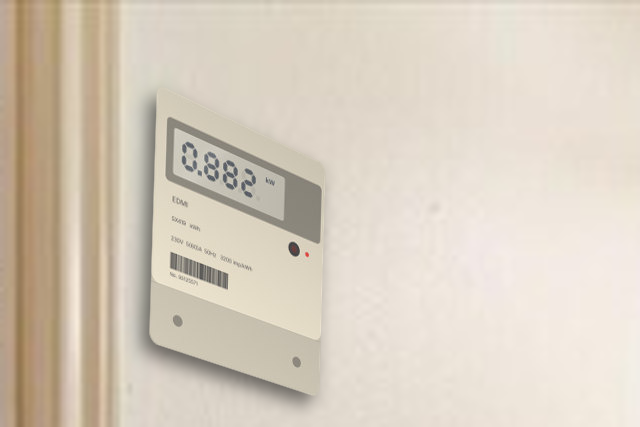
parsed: 0.882 kW
